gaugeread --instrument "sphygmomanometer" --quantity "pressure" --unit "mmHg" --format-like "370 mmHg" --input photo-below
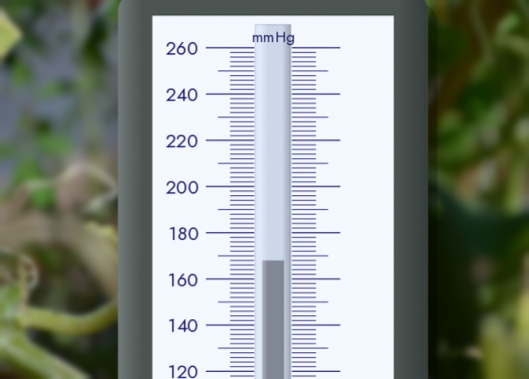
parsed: 168 mmHg
